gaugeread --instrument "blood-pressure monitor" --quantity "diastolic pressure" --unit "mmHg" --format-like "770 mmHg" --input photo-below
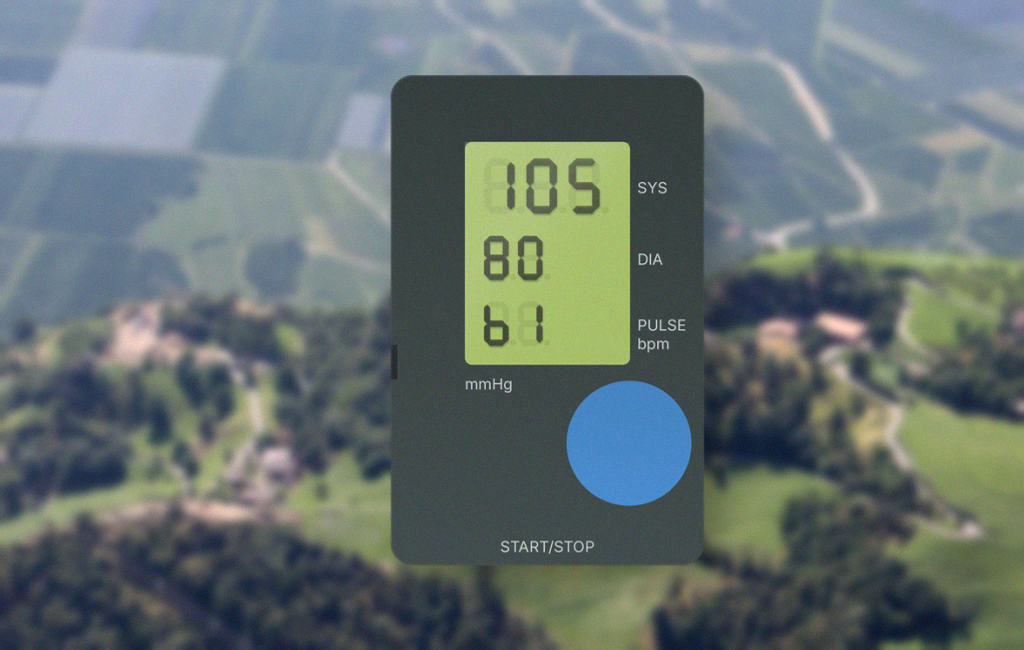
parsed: 80 mmHg
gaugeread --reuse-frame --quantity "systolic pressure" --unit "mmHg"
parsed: 105 mmHg
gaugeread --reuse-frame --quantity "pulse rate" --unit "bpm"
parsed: 61 bpm
